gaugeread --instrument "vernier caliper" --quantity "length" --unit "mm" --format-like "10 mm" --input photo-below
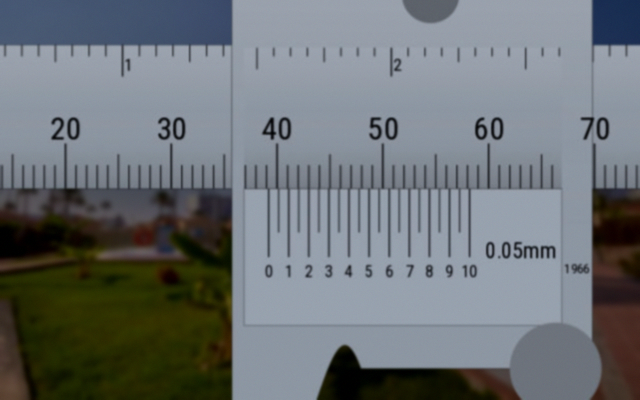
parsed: 39.2 mm
